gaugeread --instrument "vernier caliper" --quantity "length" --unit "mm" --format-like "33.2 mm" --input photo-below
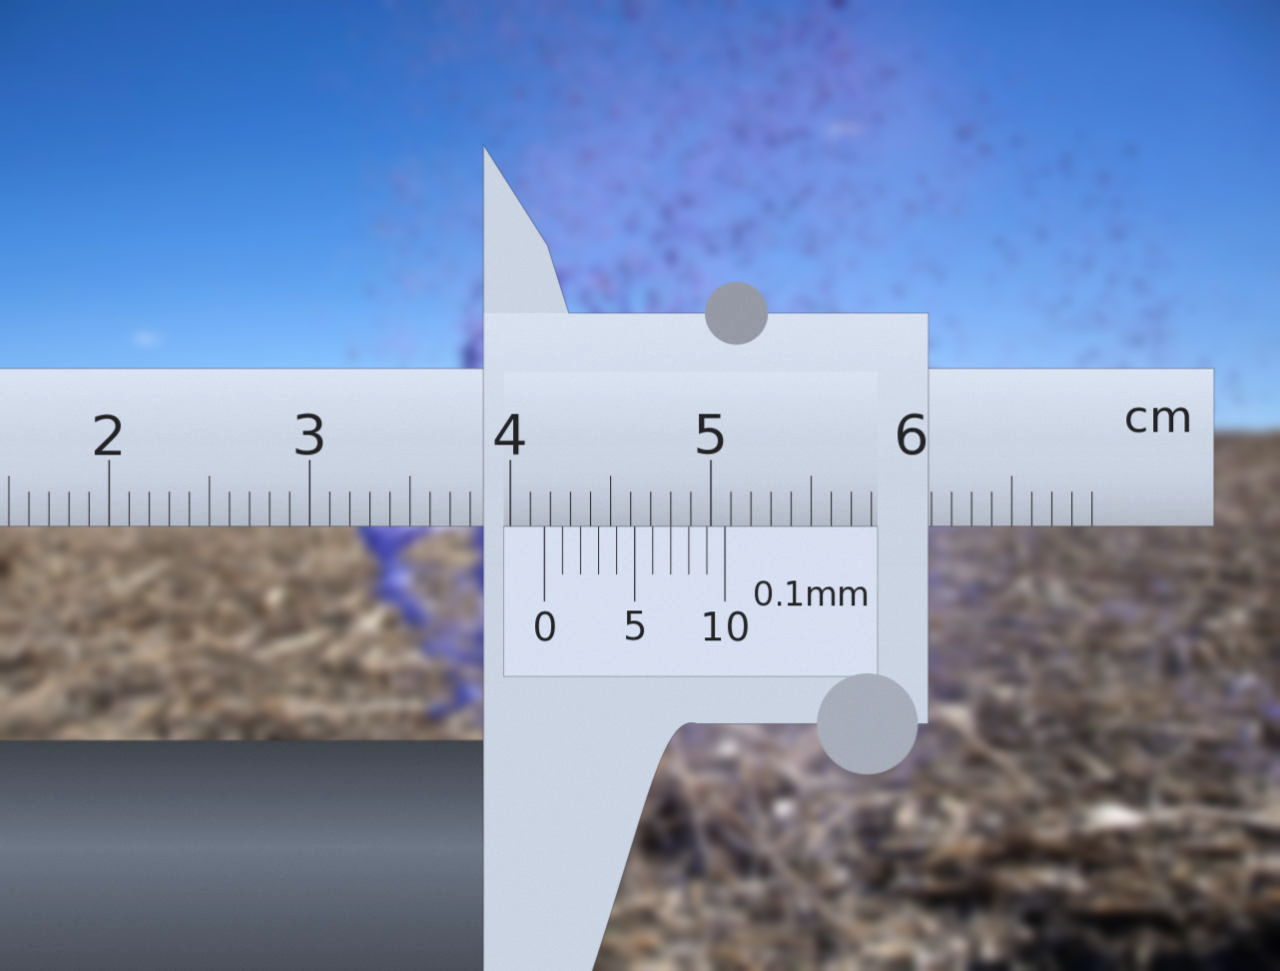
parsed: 41.7 mm
